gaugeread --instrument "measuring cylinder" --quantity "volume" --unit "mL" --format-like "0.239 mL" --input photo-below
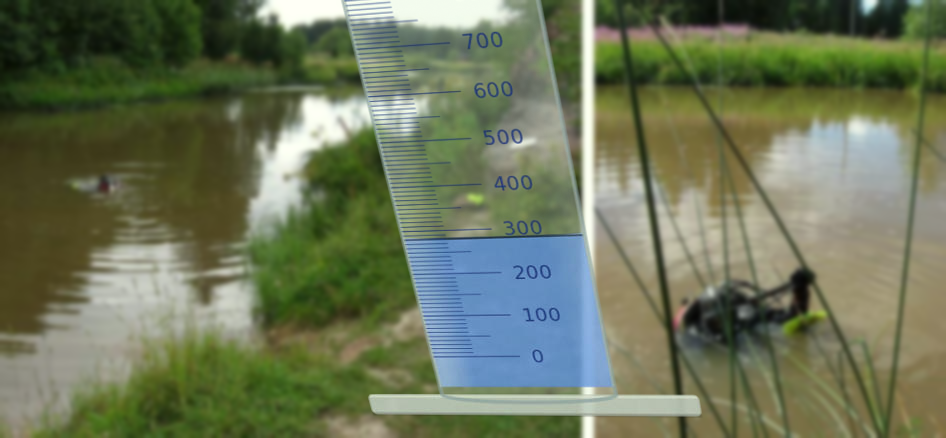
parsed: 280 mL
